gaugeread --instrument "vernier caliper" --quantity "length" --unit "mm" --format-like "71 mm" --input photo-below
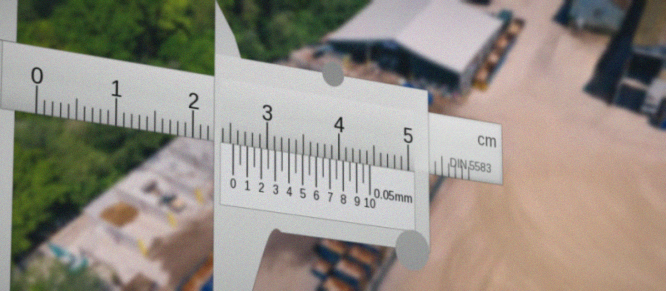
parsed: 25.4 mm
